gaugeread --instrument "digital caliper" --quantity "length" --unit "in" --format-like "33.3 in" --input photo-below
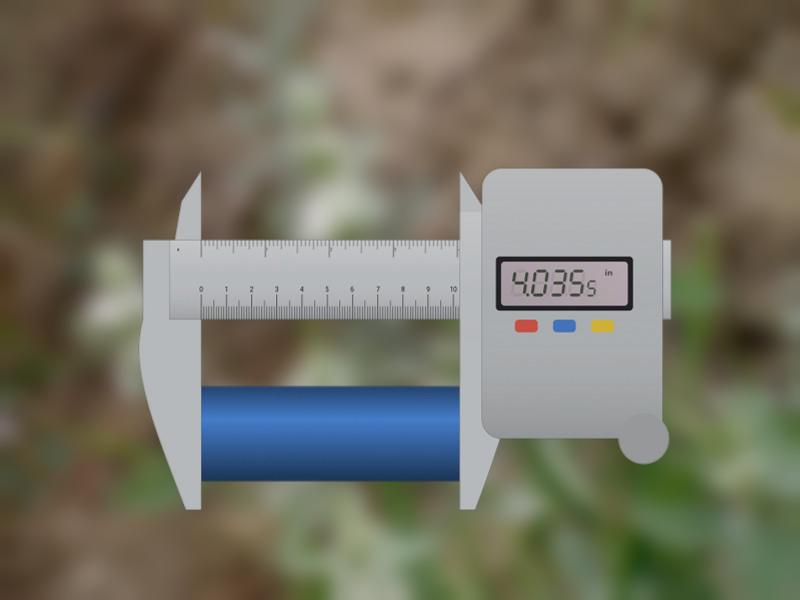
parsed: 4.0355 in
